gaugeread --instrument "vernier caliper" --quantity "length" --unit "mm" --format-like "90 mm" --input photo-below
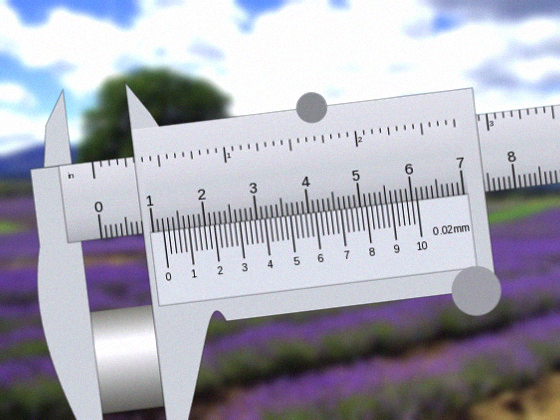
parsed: 12.0 mm
